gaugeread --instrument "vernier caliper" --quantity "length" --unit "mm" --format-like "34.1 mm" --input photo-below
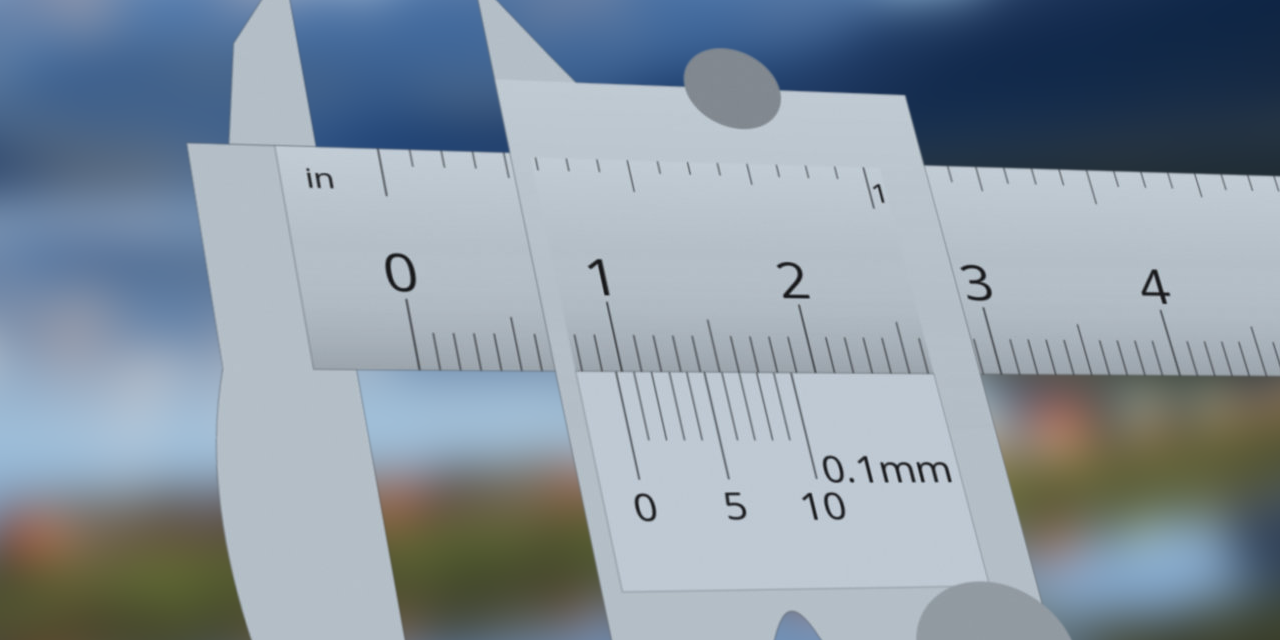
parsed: 9.7 mm
